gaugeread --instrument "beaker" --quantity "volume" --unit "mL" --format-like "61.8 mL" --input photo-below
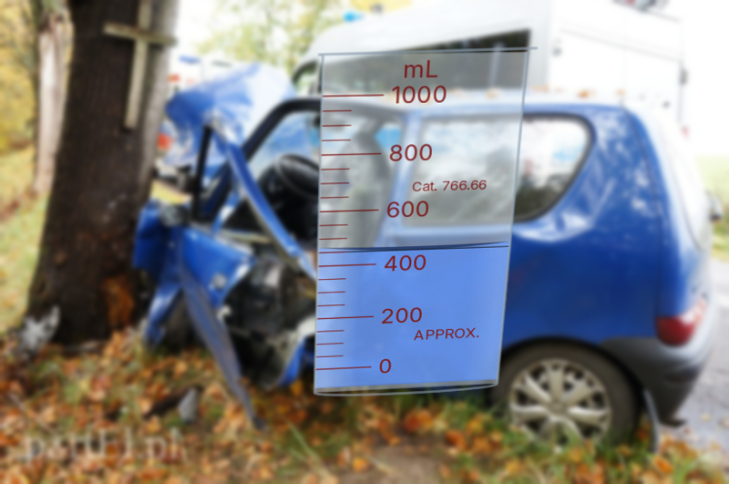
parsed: 450 mL
